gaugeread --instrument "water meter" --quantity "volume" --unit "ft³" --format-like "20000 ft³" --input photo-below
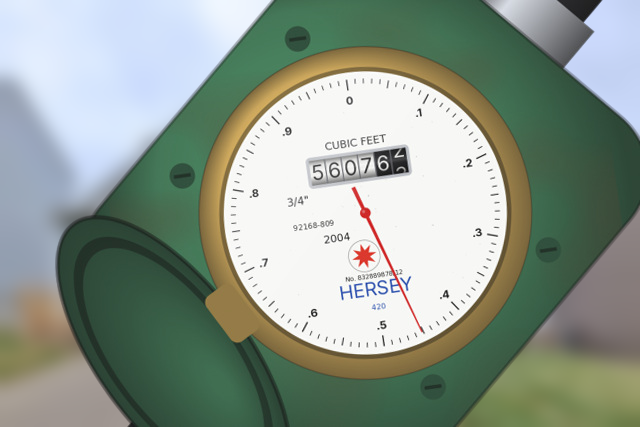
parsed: 560762.45 ft³
